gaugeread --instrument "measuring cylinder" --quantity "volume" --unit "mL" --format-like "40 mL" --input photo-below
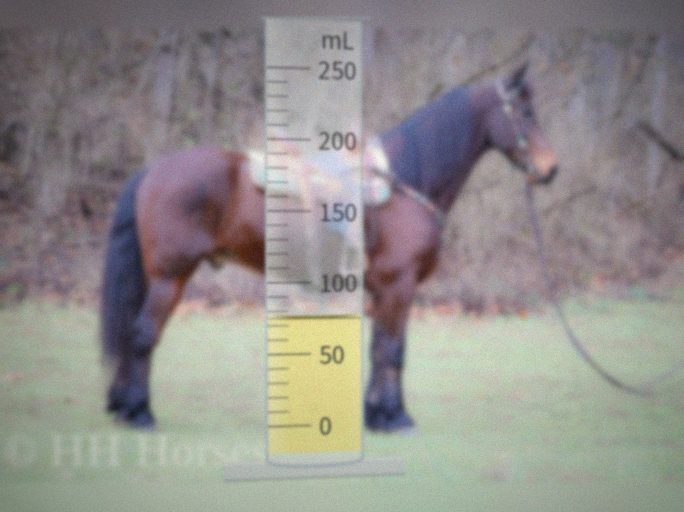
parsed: 75 mL
